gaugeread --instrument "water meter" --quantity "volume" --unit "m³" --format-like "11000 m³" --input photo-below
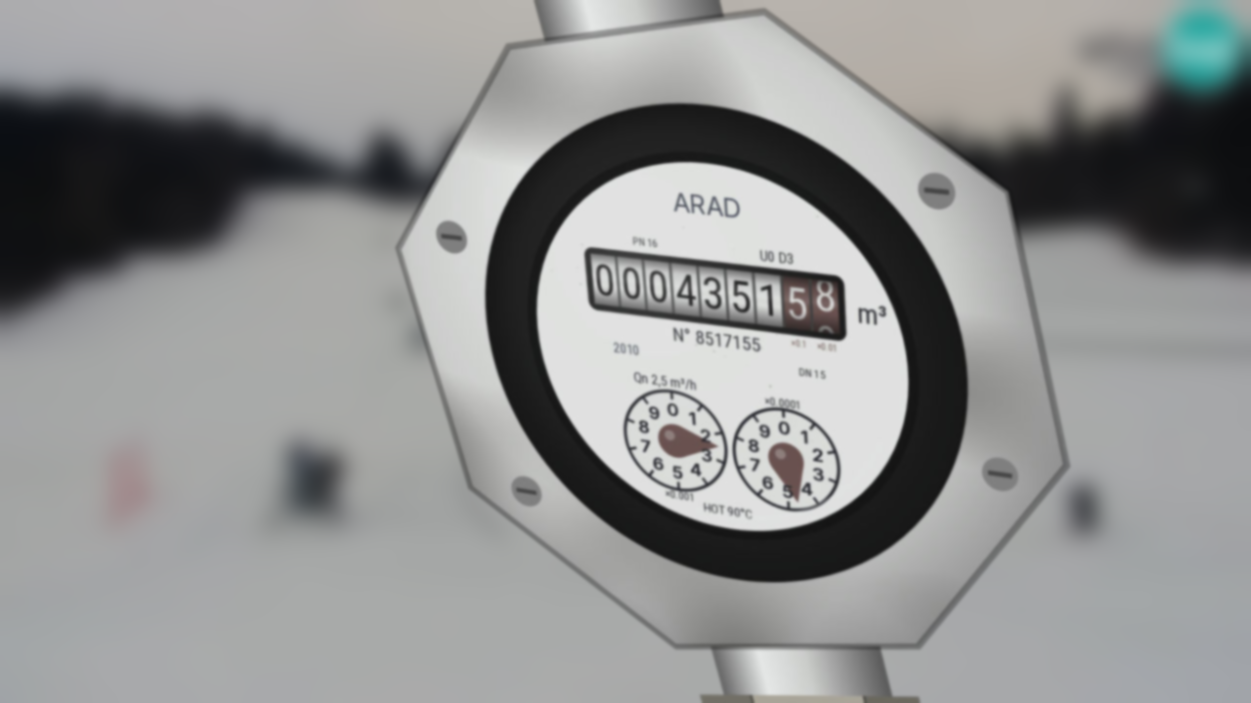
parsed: 4351.5824 m³
